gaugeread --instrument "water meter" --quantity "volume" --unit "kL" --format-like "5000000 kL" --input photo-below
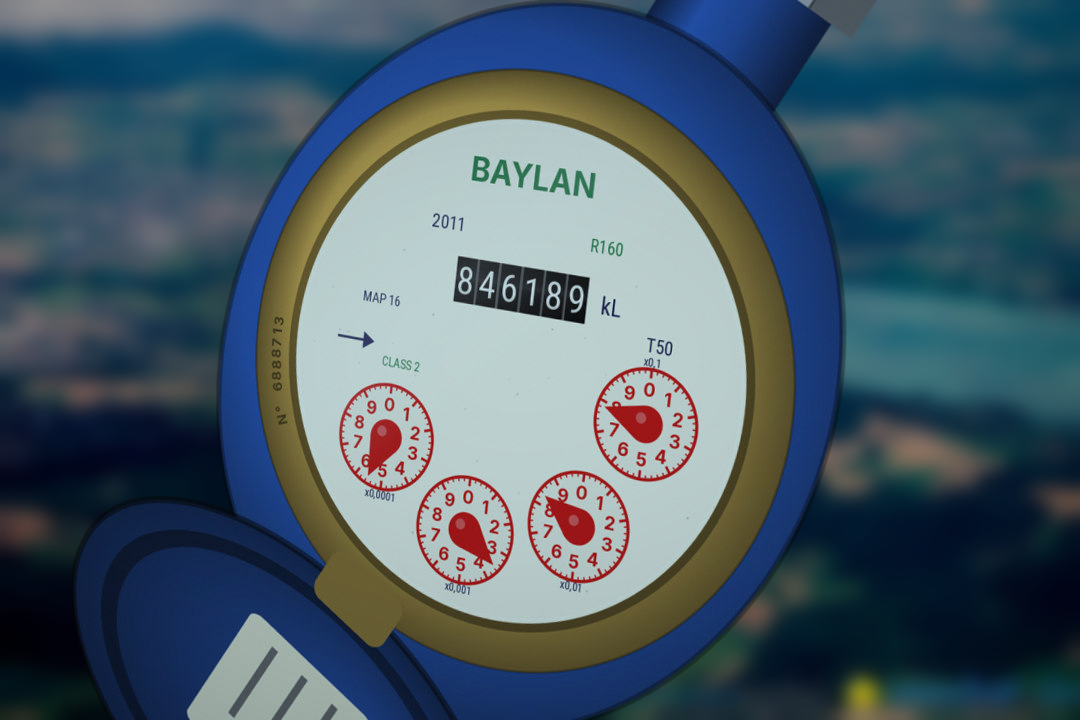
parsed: 846189.7835 kL
